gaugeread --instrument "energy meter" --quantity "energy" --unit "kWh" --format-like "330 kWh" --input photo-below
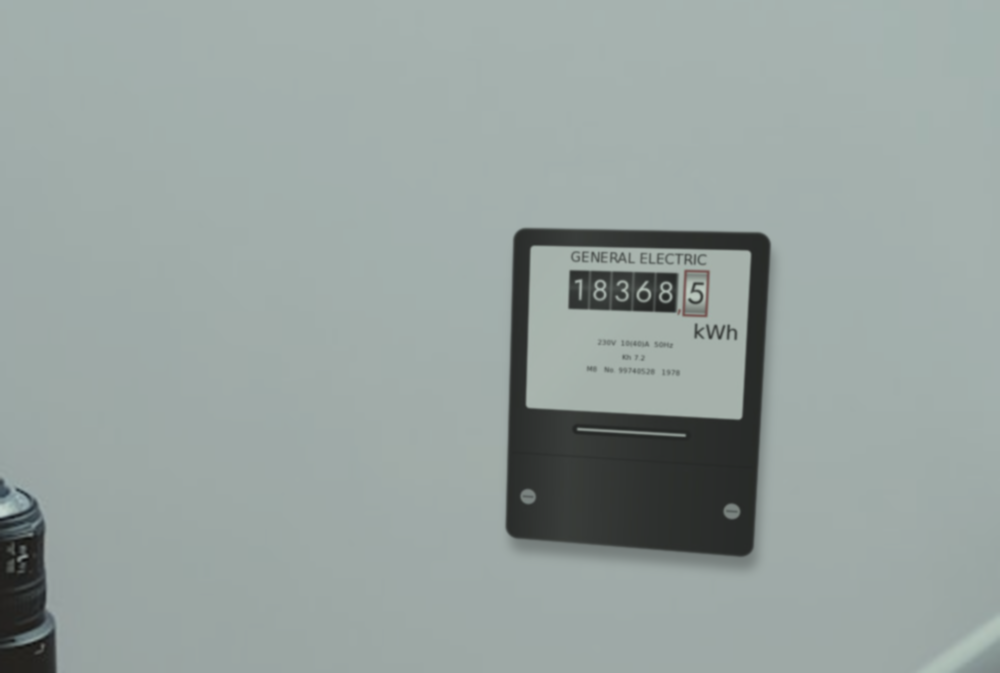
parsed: 18368.5 kWh
